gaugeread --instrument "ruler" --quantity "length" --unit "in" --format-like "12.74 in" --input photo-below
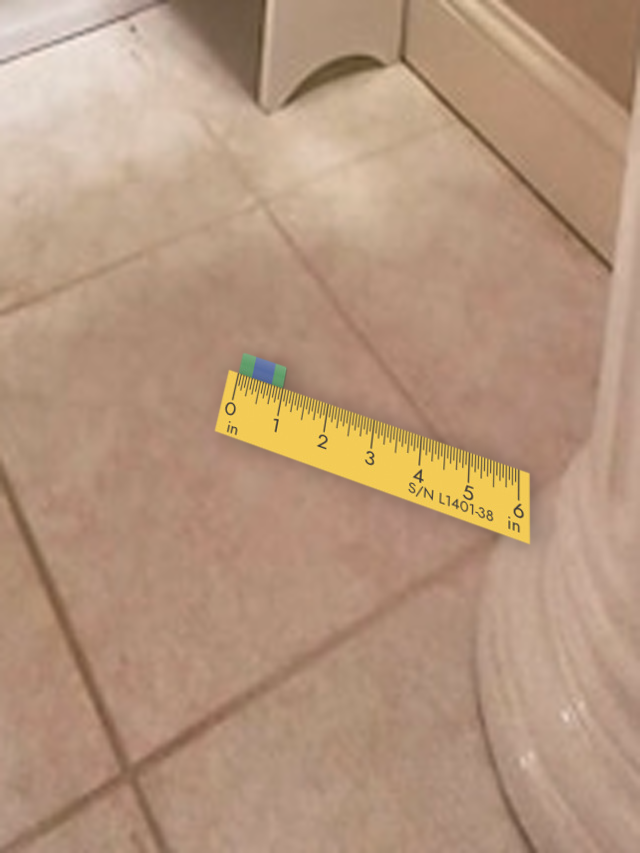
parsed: 1 in
